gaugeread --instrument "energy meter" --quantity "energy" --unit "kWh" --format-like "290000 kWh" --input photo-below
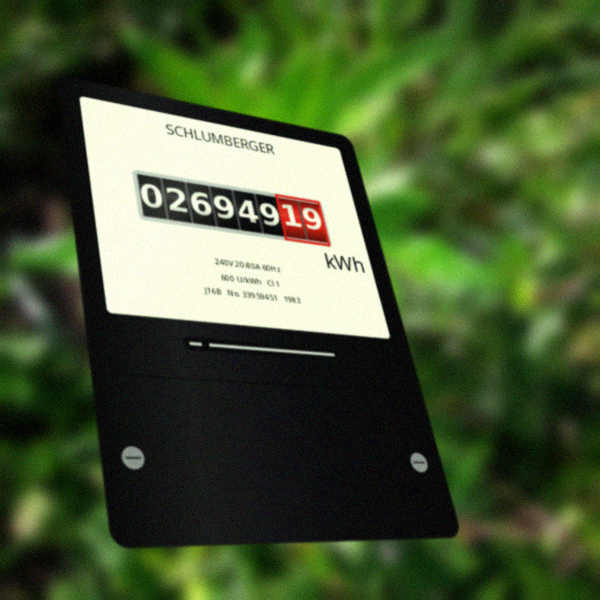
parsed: 26949.19 kWh
